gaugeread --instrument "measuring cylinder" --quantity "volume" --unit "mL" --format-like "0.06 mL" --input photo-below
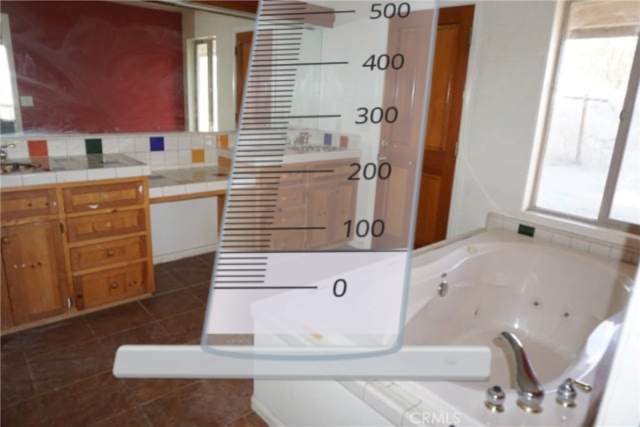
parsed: 60 mL
